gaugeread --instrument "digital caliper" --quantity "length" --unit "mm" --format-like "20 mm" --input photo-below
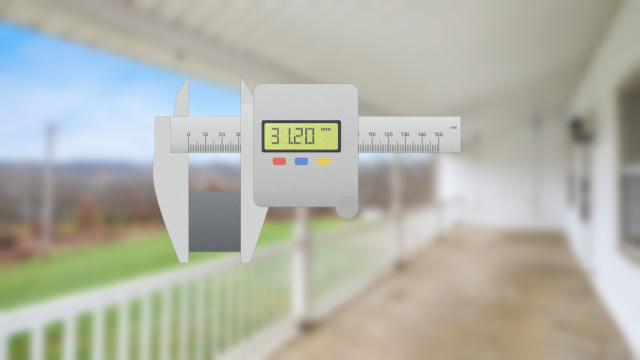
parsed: 31.20 mm
